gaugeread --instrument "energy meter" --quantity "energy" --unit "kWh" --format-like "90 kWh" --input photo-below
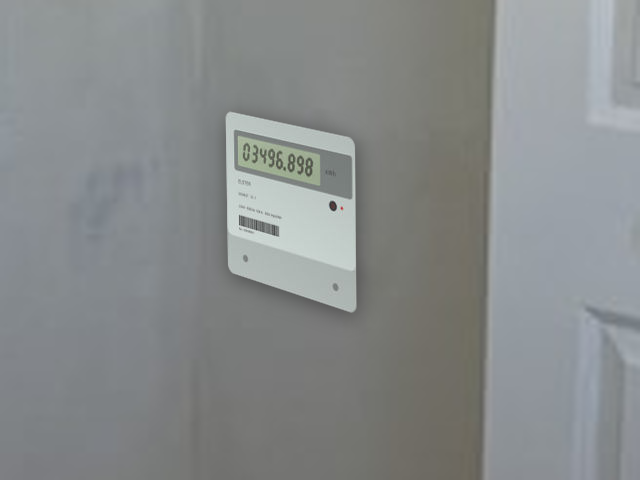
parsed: 3496.898 kWh
